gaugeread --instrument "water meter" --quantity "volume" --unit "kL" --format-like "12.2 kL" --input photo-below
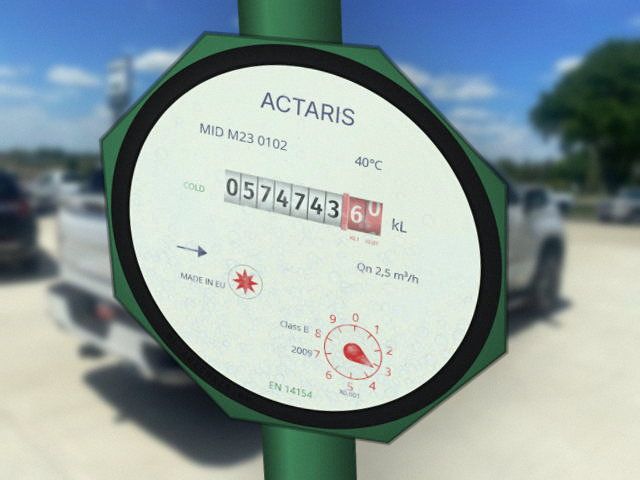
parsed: 574743.603 kL
